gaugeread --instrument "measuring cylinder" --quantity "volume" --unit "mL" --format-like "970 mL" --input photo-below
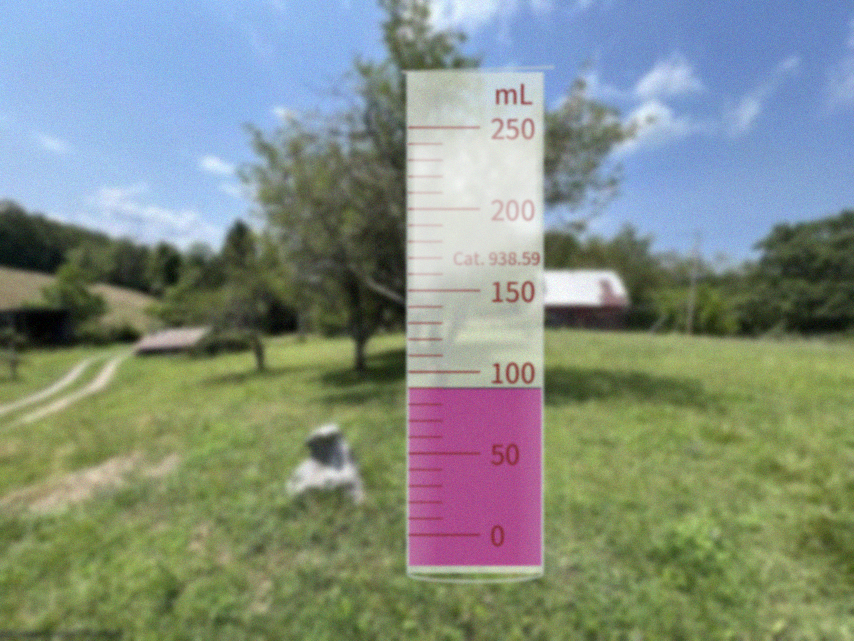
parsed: 90 mL
